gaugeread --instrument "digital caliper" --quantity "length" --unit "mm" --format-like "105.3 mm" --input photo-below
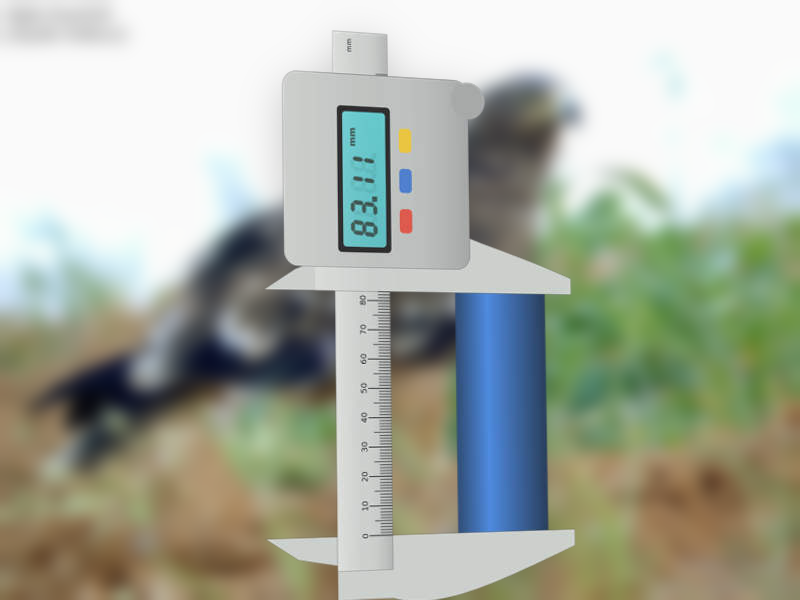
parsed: 83.11 mm
